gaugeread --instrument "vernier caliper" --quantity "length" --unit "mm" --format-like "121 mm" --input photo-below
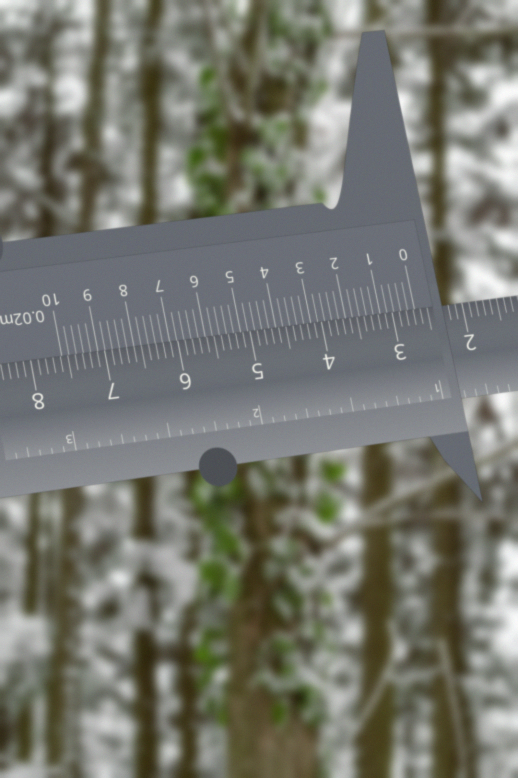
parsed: 26.8 mm
